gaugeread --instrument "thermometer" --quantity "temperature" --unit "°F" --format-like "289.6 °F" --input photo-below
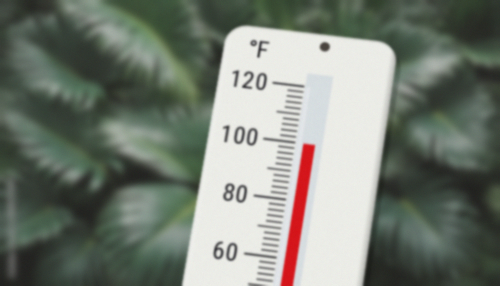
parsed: 100 °F
